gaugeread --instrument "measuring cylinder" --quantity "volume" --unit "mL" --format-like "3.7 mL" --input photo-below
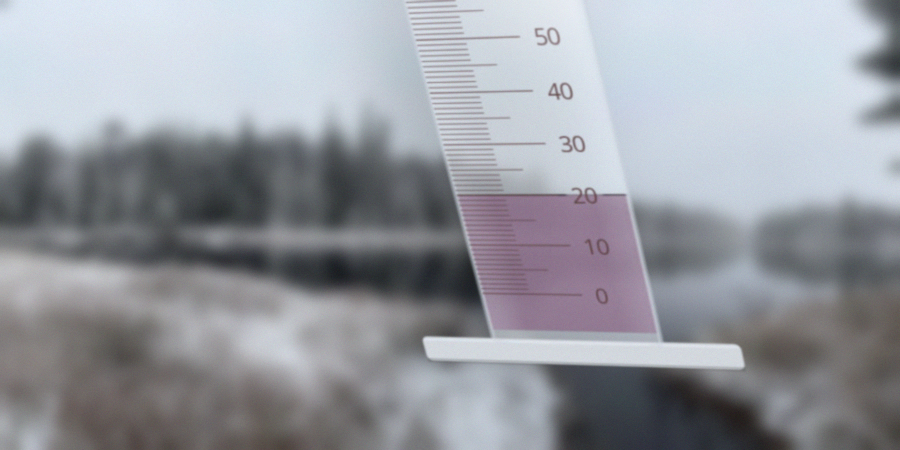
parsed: 20 mL
